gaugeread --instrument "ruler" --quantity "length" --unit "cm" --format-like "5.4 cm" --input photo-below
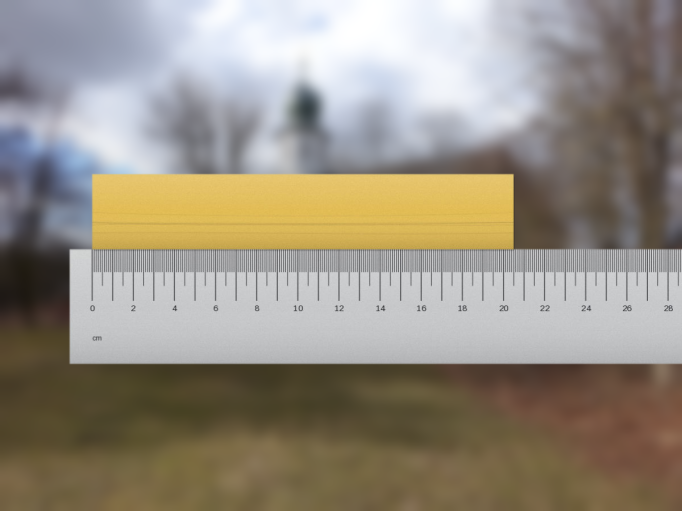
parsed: 20.5 cm
